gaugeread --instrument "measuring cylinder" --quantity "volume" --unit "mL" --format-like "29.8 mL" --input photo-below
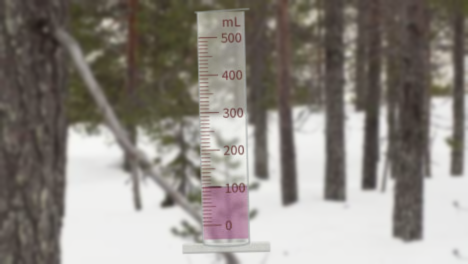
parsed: 100 mL
